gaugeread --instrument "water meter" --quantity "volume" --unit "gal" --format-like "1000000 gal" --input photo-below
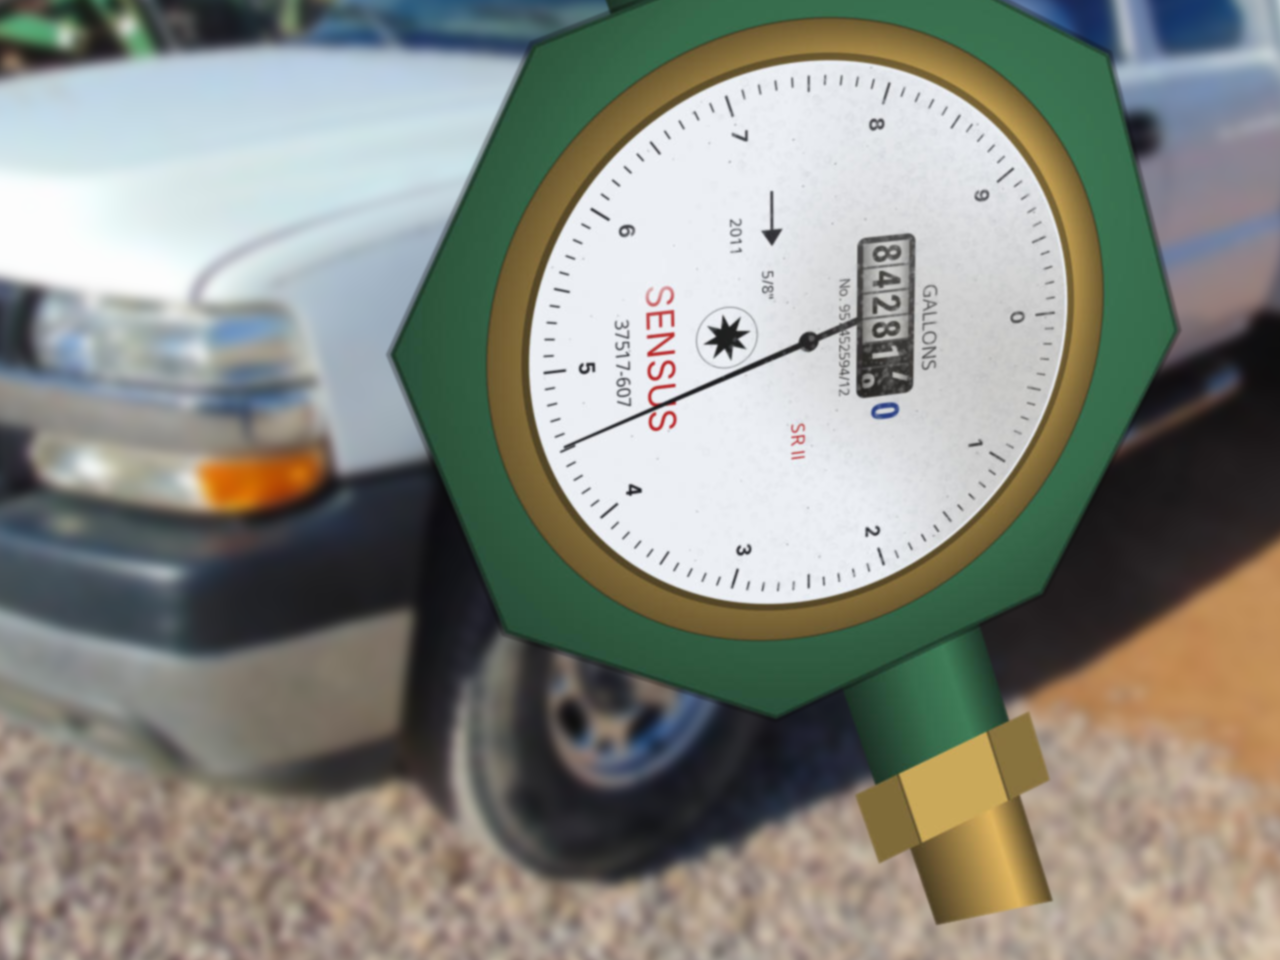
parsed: 8428174.5 gal
